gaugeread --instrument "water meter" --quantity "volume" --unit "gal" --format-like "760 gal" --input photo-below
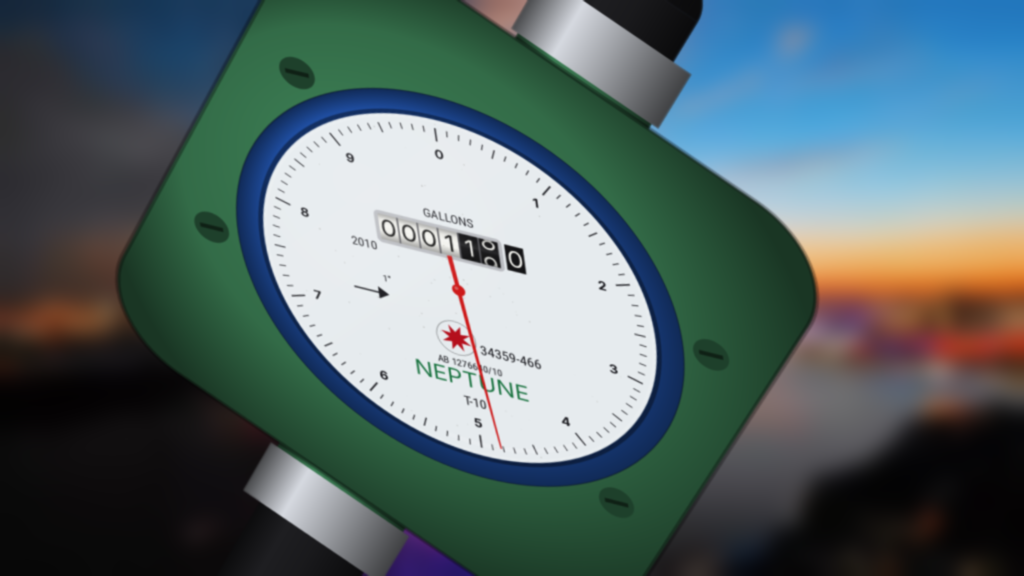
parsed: 1184.8 gal
